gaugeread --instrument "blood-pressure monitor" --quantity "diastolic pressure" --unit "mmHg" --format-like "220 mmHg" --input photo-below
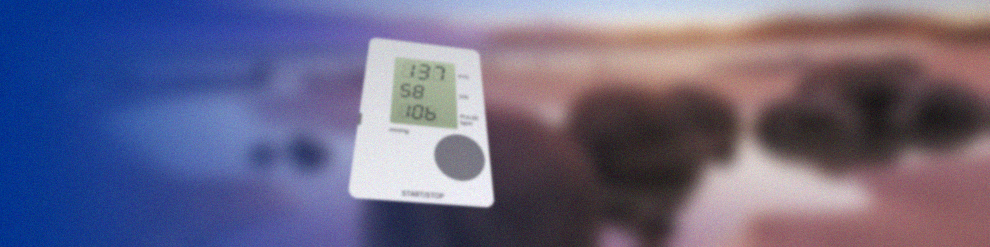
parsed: 58 mmHg
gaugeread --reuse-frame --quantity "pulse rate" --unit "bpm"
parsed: 106 bpm
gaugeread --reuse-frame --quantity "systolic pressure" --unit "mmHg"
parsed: 137 mmHg
